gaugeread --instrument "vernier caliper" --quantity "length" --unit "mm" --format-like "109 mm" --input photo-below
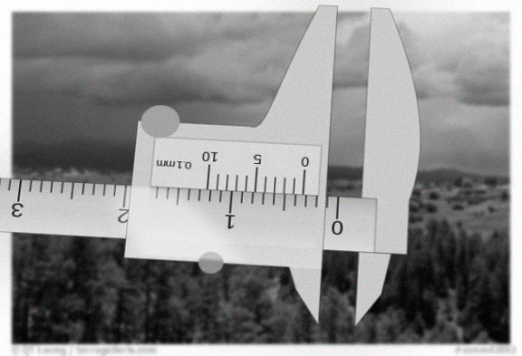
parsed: 3.3 mm
